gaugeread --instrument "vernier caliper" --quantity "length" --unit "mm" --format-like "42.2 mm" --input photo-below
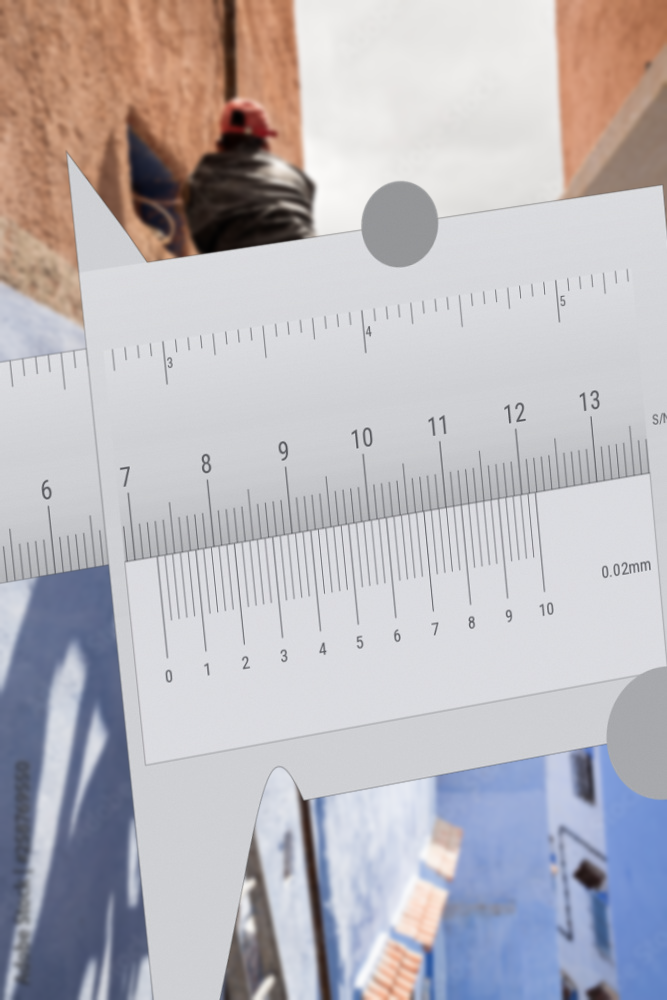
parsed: 72.8 mm
